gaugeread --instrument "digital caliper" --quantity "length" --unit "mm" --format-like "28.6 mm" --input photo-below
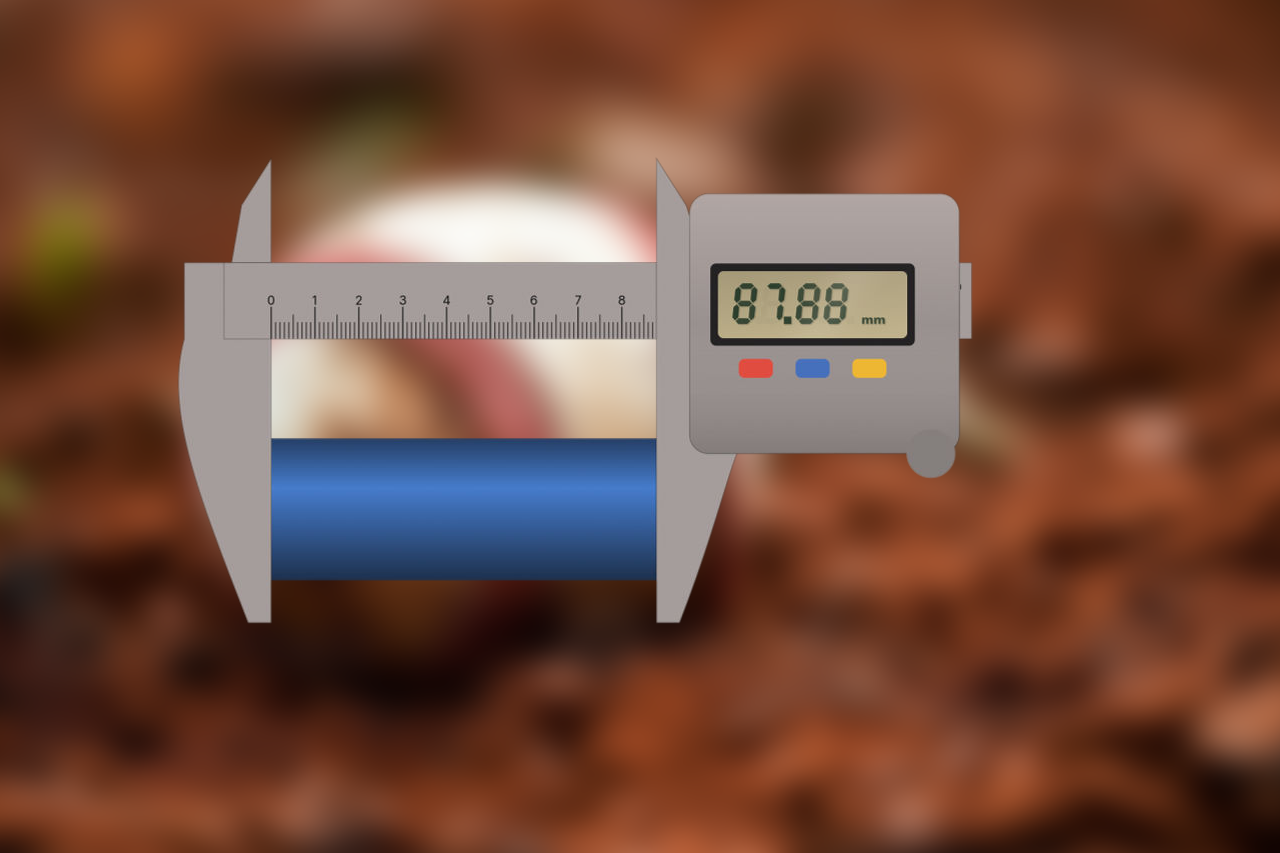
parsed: 87.88 mm
